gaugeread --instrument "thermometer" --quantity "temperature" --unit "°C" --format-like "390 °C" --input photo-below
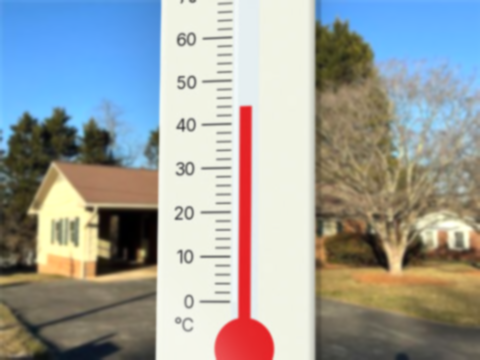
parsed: 44 °C
